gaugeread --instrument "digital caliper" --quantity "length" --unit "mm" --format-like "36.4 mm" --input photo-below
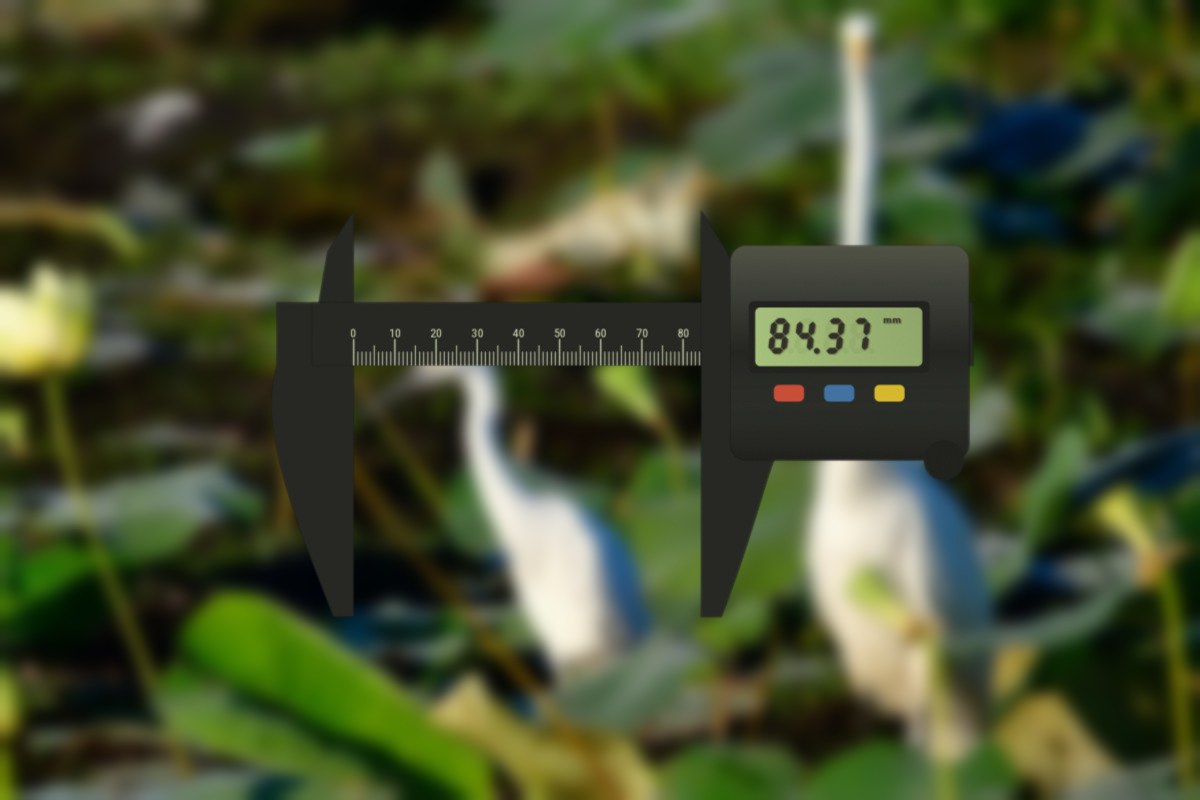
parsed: 84.37 mm
